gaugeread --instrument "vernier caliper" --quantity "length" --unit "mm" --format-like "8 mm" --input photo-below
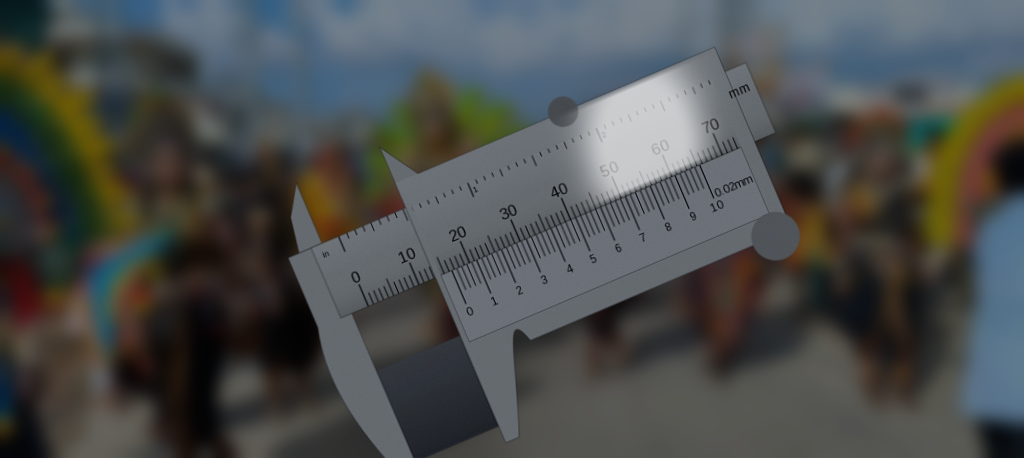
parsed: 16.5 mm
